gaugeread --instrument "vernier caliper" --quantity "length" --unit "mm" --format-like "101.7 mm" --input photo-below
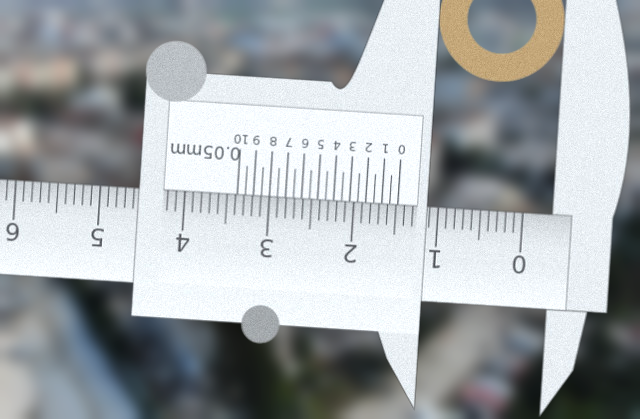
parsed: 14.8 mm
